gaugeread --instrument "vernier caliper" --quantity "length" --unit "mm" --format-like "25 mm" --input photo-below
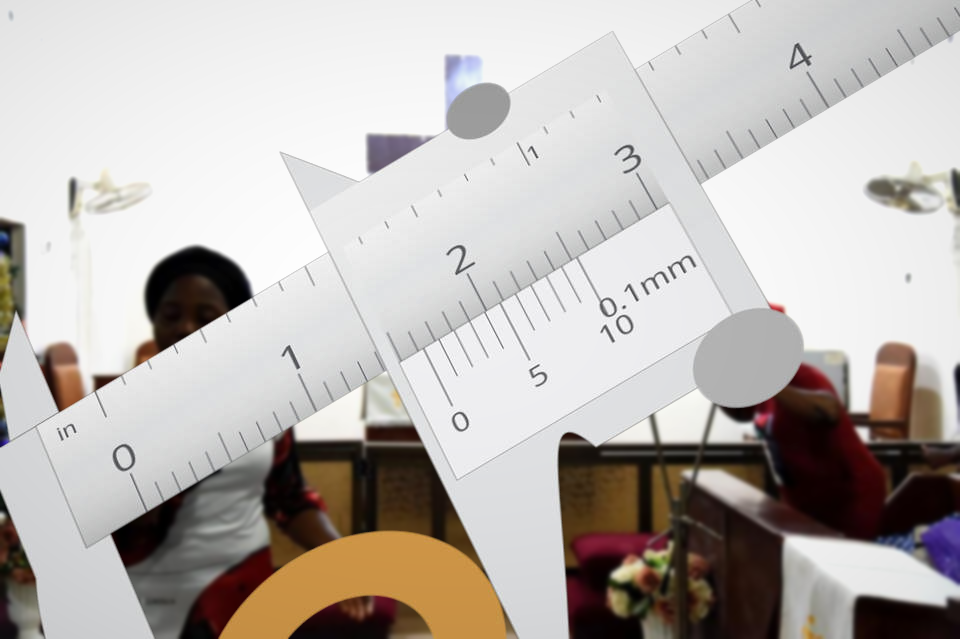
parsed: 16.3 mm
